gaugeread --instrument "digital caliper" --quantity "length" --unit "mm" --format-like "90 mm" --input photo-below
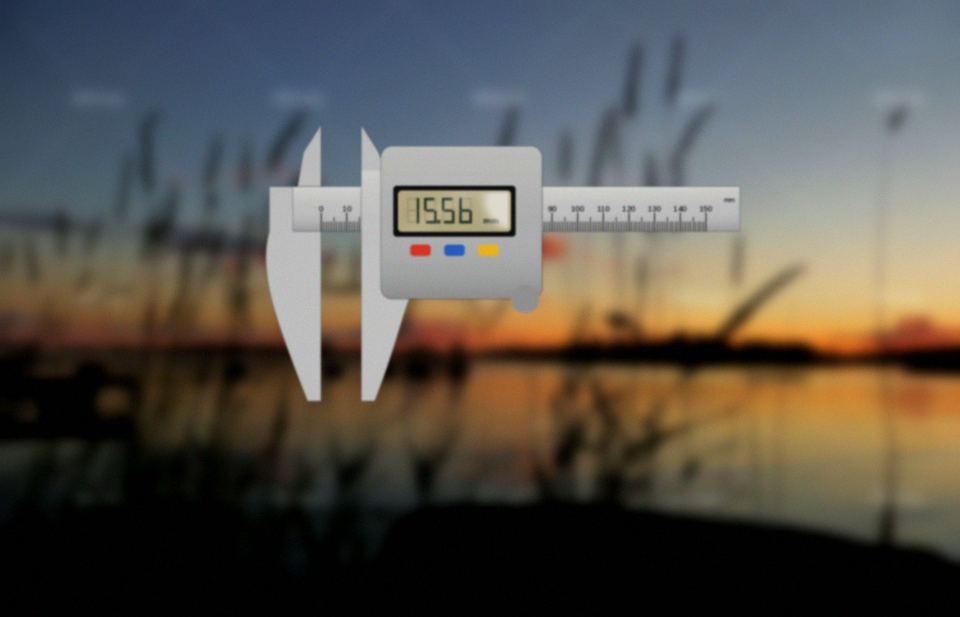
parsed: 15.56 mm
